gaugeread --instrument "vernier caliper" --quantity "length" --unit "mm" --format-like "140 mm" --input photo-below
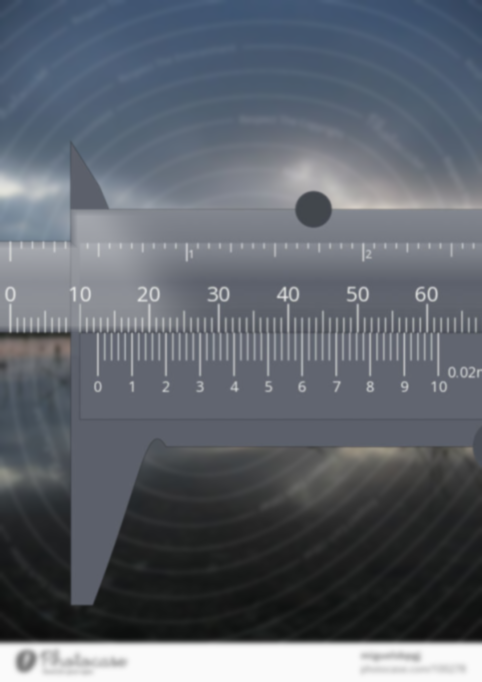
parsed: 12.6 mm
